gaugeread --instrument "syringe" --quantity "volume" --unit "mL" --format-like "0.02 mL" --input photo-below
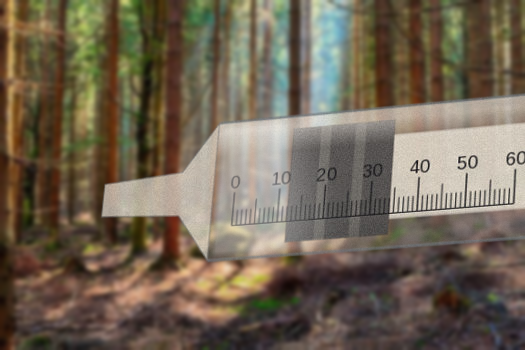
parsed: 12 mL
